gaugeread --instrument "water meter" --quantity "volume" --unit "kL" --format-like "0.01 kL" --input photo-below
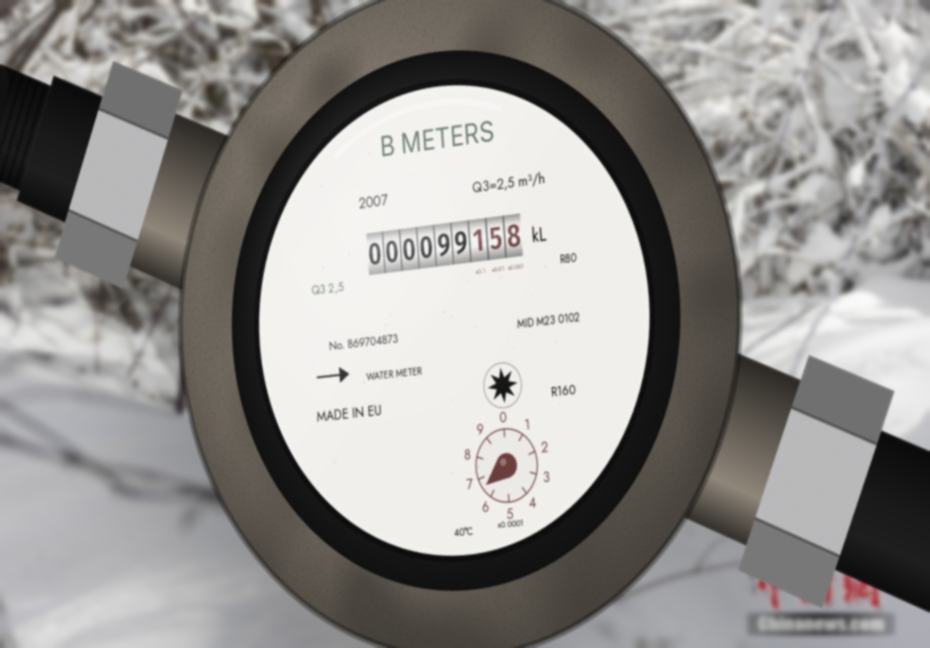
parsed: 99.1586 kL
